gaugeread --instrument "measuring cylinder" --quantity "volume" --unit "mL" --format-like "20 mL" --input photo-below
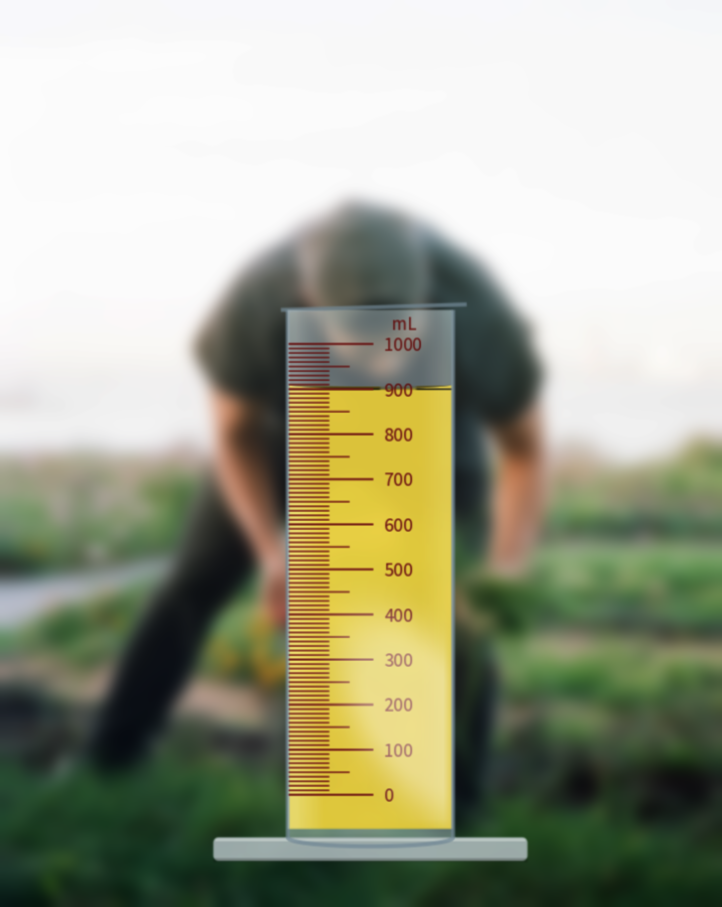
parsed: 900 mL
